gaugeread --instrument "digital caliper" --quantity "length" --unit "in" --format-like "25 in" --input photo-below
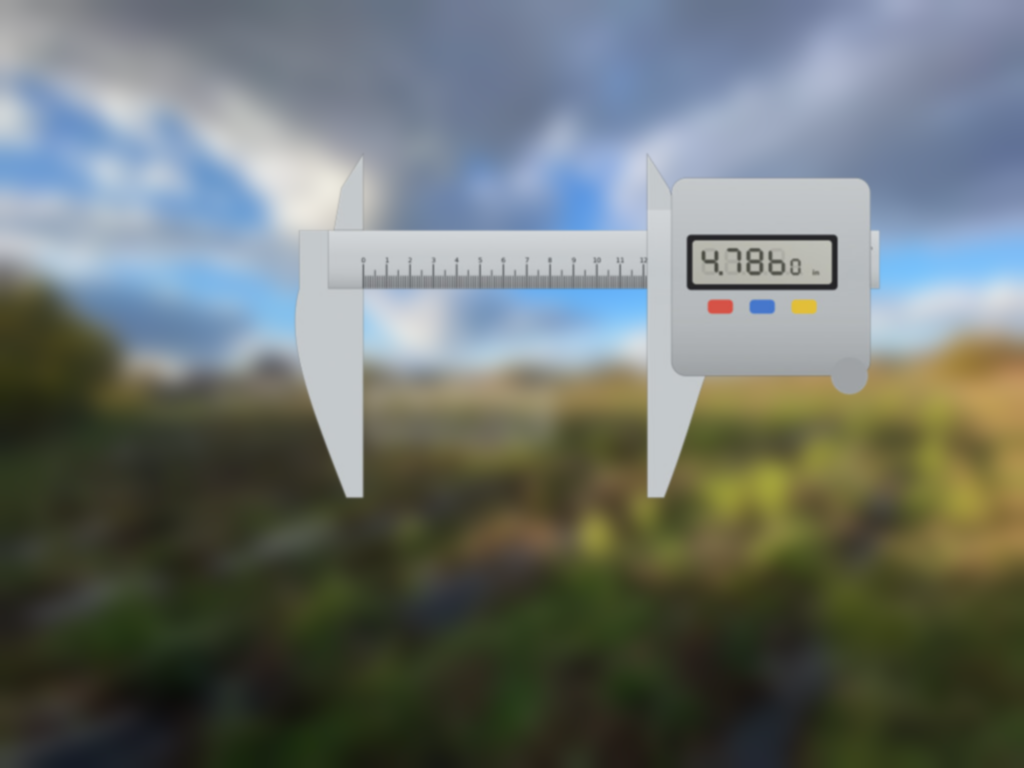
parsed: 4.7860 in
